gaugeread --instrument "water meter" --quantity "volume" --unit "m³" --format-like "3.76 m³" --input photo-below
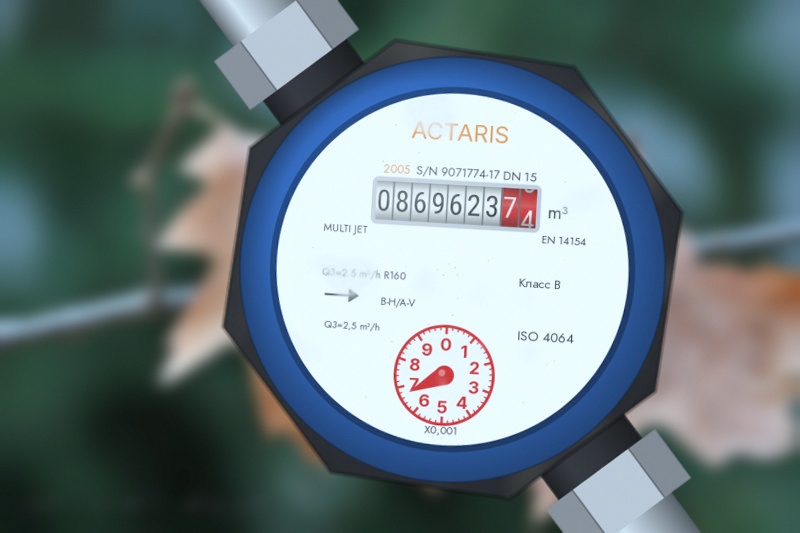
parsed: 869623.736 m³
